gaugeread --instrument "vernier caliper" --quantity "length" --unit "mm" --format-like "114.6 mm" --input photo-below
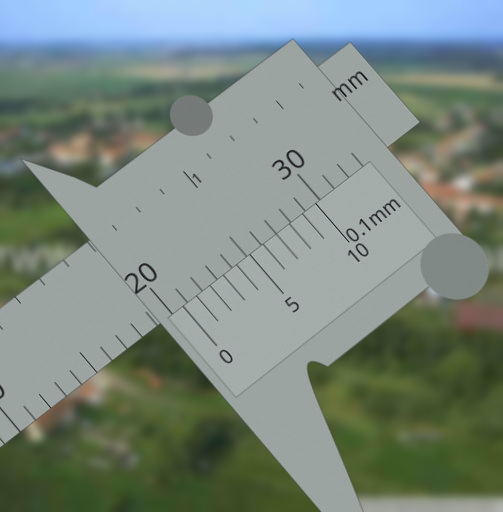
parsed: 20.7 mm
